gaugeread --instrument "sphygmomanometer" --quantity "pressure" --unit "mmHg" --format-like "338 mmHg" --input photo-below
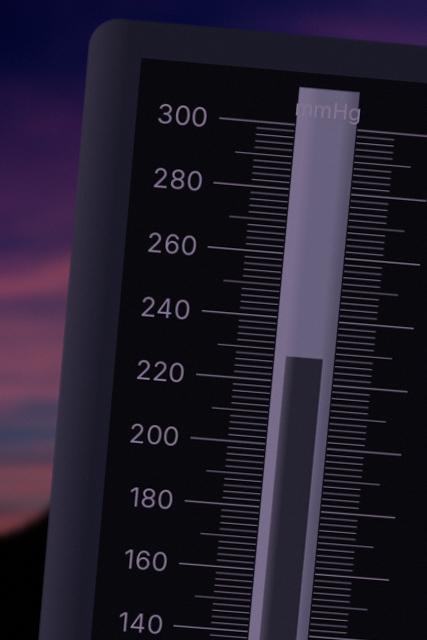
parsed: 228 mmHg
